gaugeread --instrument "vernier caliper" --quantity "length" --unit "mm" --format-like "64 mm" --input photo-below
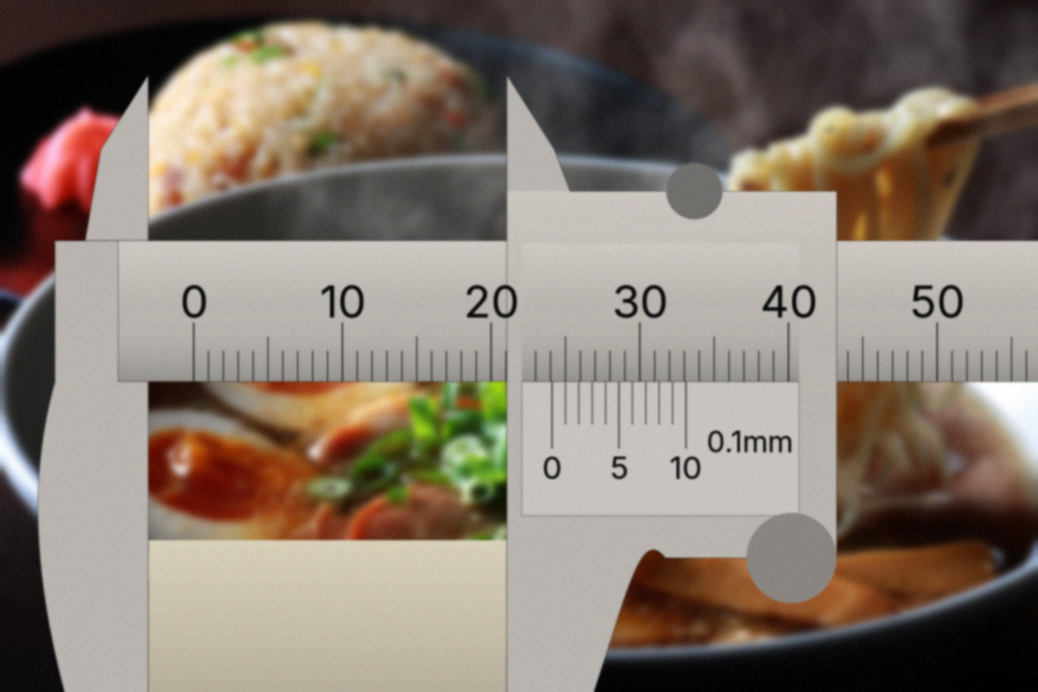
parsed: 24.1 mm
